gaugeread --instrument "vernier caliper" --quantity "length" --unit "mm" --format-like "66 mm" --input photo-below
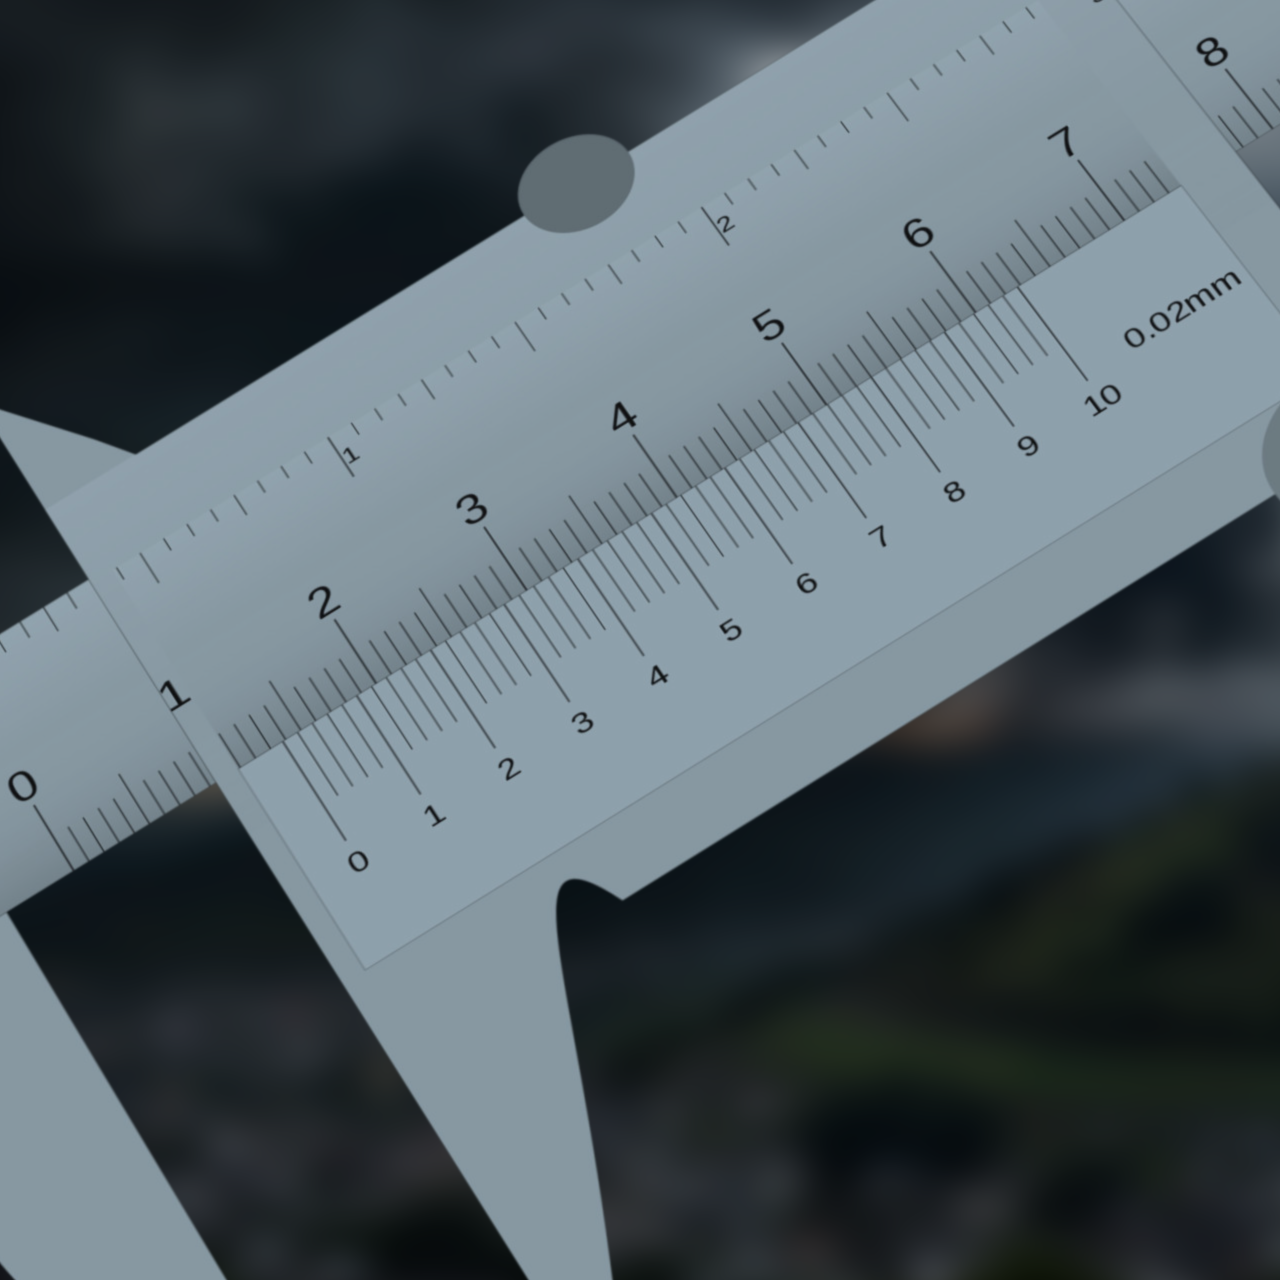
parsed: 13.8 mm
